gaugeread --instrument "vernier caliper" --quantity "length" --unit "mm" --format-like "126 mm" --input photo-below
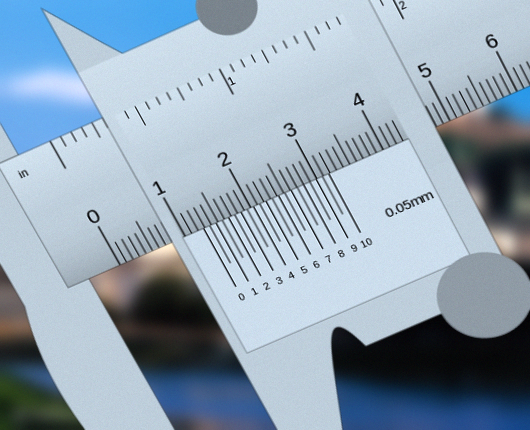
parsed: 12.8 mm
